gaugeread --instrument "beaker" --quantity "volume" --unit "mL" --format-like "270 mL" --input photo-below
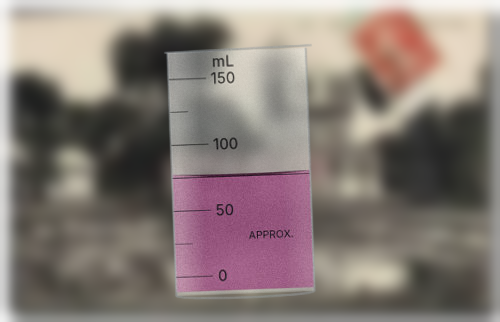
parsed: 75 mL
